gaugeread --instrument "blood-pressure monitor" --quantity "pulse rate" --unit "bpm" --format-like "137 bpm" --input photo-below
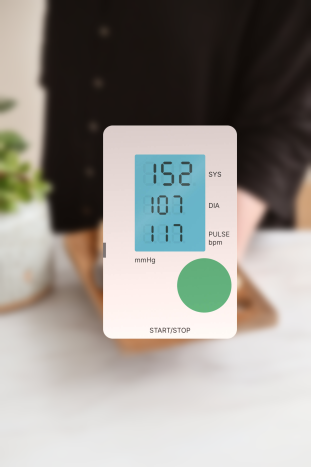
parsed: 117 bpm
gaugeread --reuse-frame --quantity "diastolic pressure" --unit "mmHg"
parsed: 107 mmHg
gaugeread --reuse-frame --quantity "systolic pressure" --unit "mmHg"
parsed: 152 mmHg
